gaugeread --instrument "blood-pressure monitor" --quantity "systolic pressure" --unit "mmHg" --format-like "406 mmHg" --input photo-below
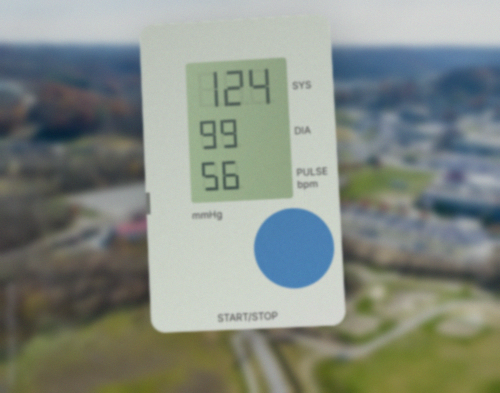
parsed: 124 mmHg
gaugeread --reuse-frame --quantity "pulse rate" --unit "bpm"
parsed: 56 bpm
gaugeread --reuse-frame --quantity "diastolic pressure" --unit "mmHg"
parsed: 99 mmHg
